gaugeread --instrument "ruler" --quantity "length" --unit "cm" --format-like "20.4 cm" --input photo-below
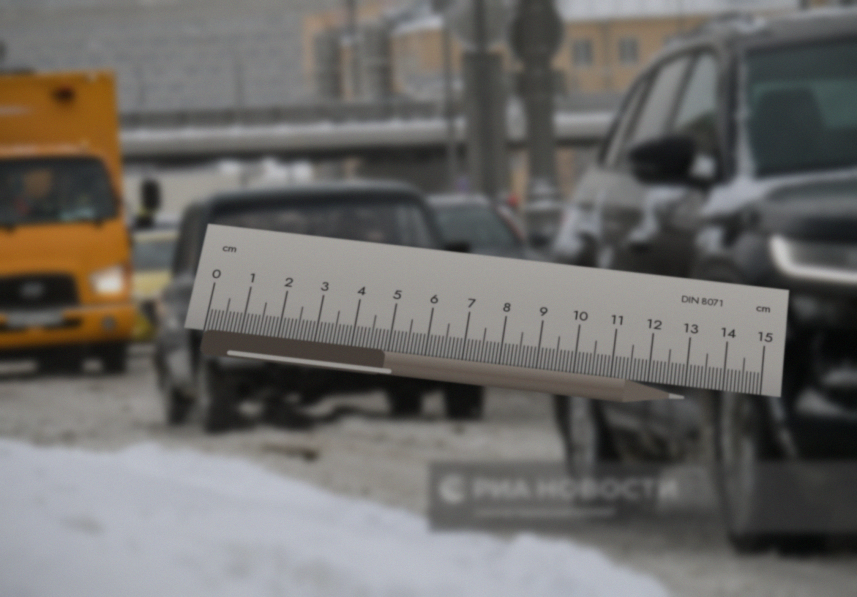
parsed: 13 cm
